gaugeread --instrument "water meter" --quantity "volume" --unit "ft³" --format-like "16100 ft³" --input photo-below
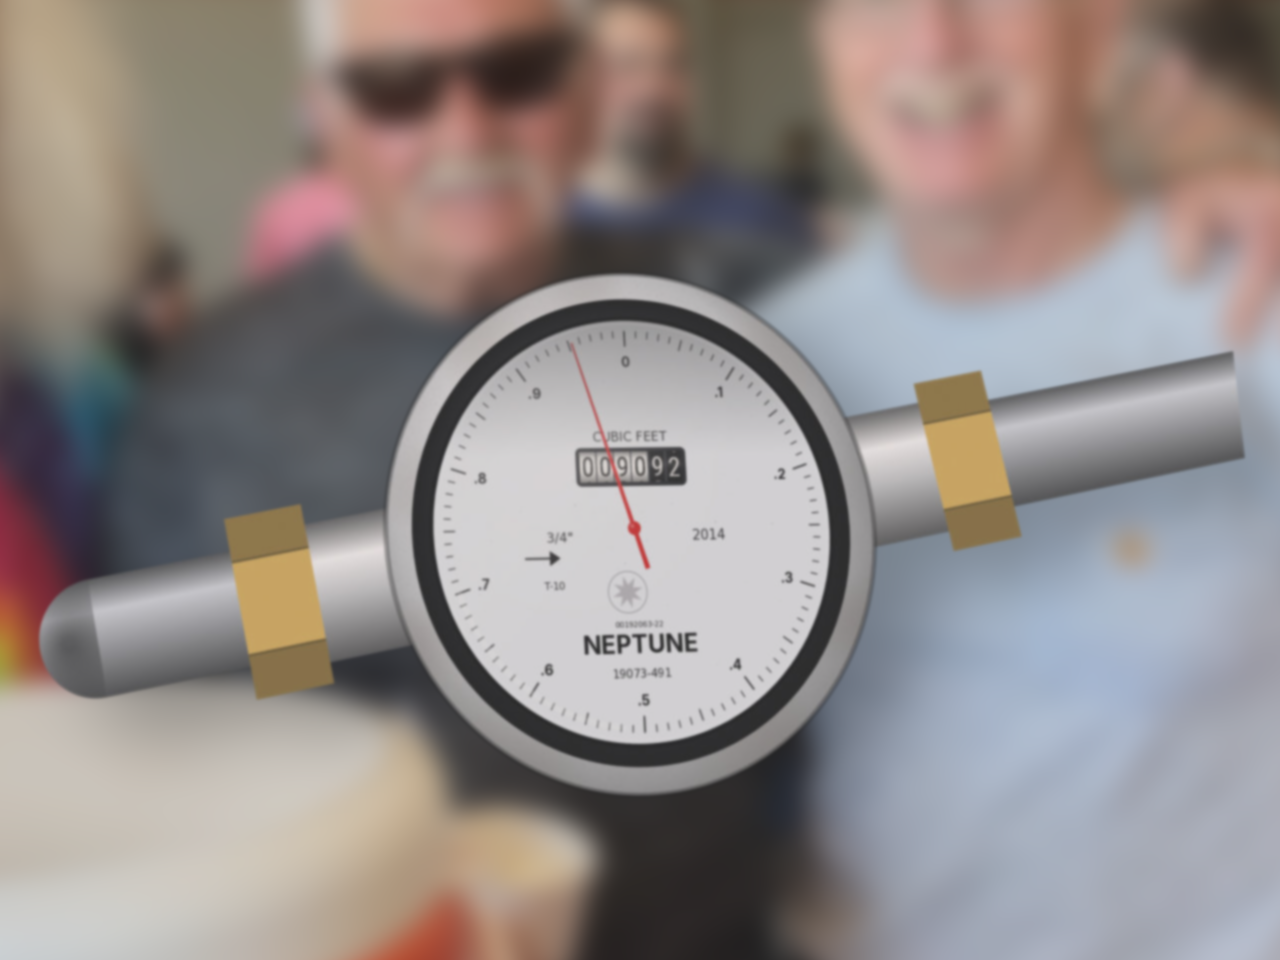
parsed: 9091.95 ft³
